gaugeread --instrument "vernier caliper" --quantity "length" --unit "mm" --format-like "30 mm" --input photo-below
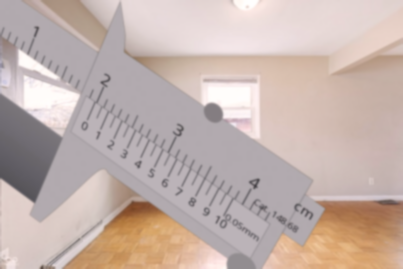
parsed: 19.8 mm
